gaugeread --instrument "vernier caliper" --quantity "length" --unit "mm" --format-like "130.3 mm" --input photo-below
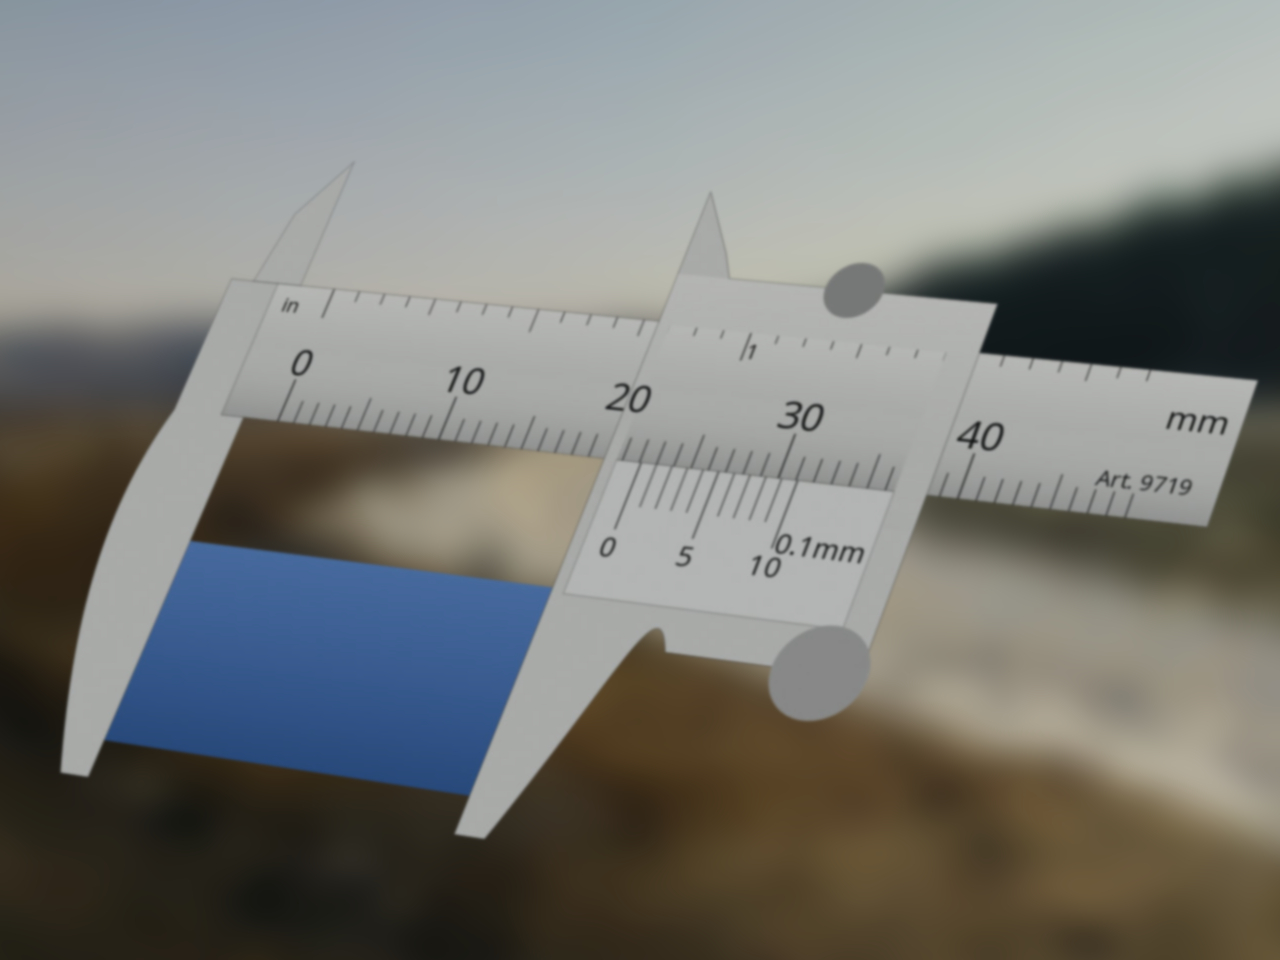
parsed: 22.1 mm
